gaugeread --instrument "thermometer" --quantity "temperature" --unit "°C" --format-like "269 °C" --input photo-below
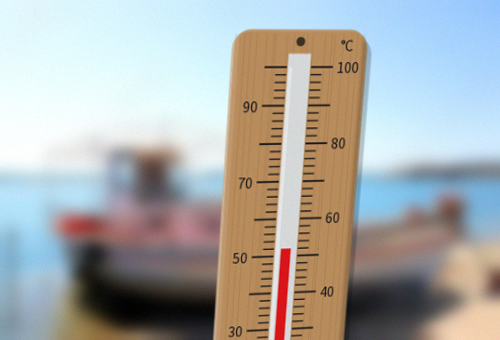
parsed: 52 °C
